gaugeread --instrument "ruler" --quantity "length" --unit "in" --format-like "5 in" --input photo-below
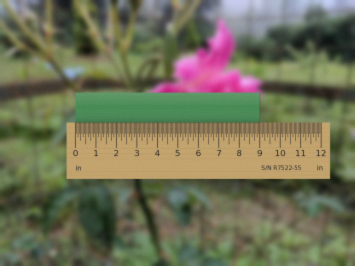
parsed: 9 in
